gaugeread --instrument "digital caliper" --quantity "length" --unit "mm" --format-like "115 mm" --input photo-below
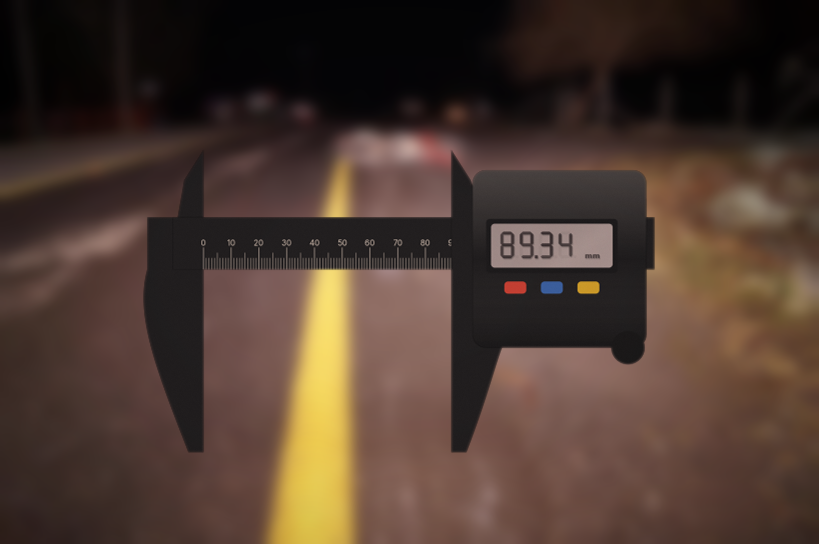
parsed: 89.34 mm
